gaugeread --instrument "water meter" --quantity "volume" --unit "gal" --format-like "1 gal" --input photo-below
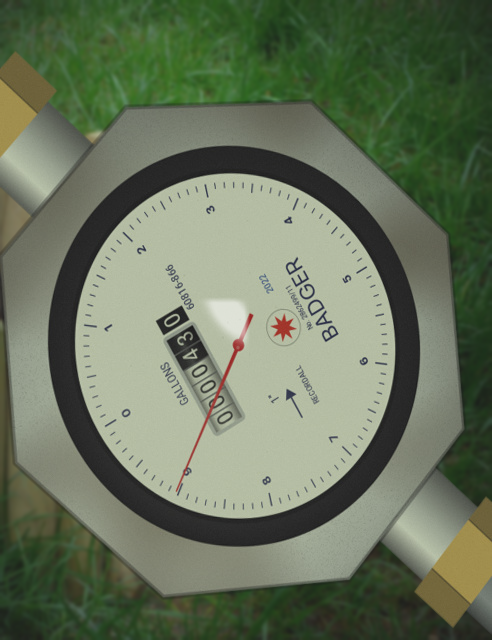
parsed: 429.0 gal
